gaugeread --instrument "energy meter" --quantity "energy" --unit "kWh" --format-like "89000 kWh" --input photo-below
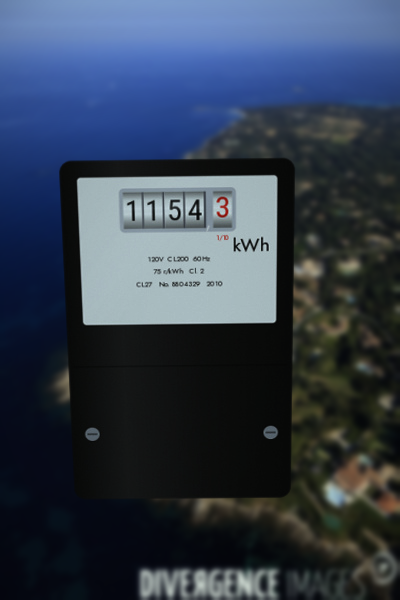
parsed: 1154.3 kWh
